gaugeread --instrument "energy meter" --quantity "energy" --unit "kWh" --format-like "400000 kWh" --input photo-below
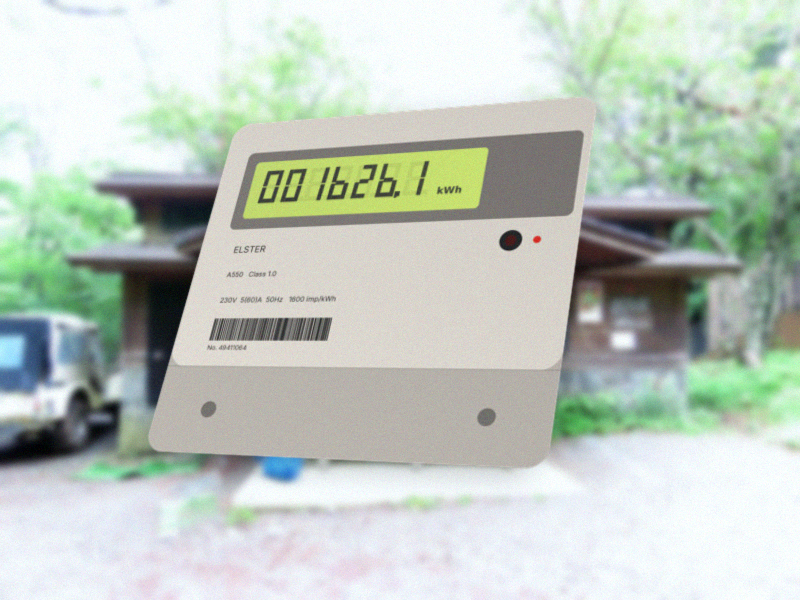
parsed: 1626.1 kWh
